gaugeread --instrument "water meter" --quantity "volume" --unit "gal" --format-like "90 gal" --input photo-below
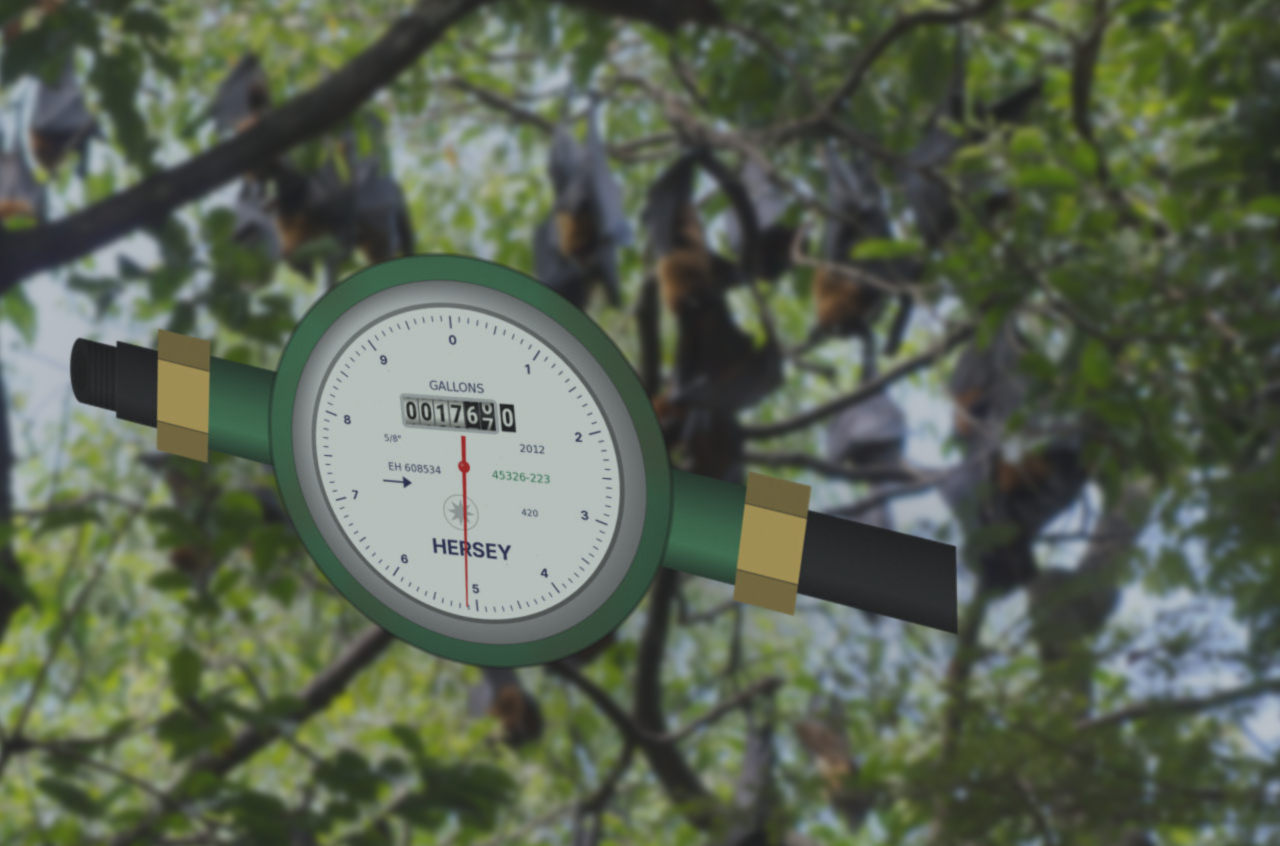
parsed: 17665.1 gal
